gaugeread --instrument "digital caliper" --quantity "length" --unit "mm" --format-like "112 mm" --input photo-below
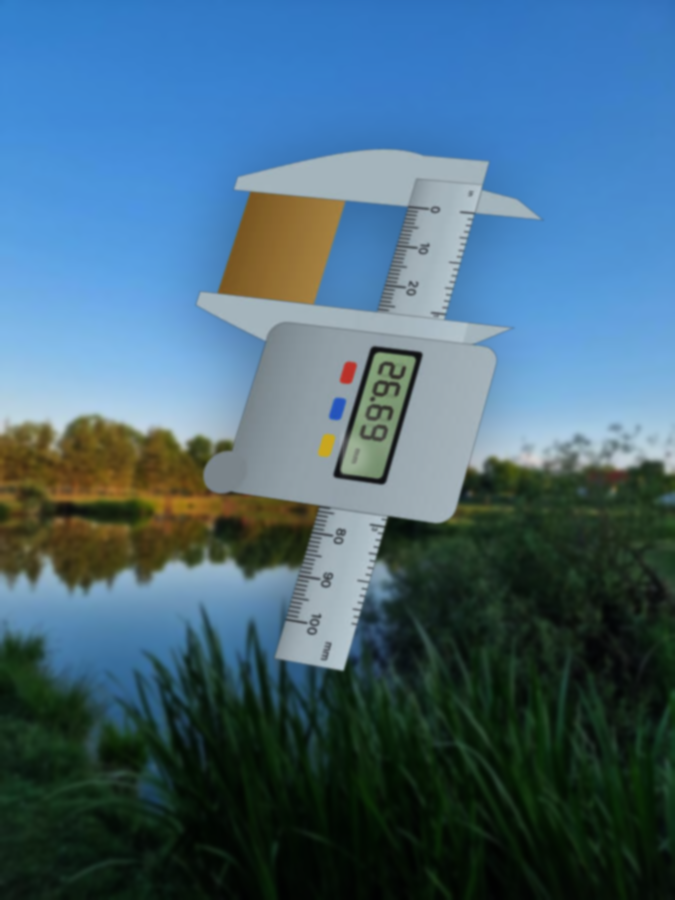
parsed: 26.69 mm
